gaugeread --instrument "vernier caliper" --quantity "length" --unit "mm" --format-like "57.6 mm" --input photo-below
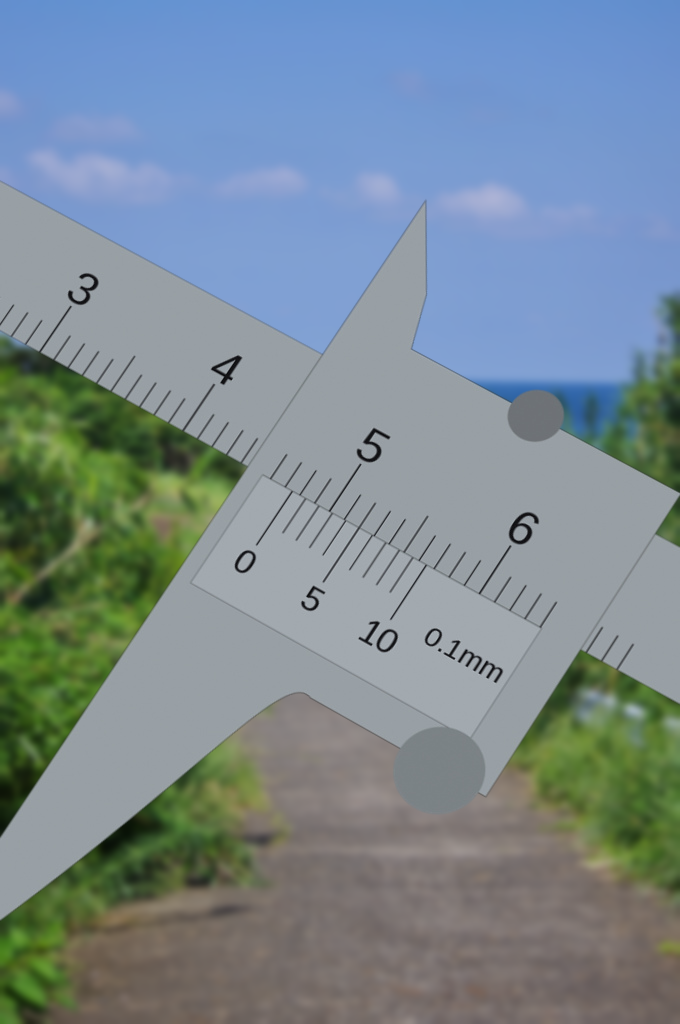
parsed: 47.5 mm
